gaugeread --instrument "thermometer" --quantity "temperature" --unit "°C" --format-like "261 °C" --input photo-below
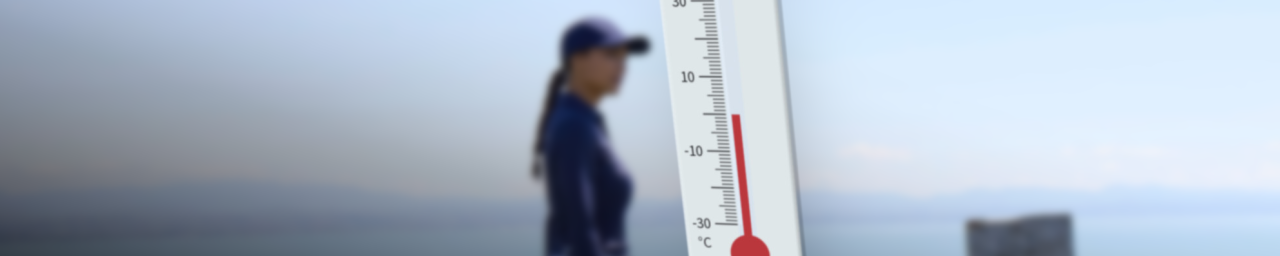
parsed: 0 °C
